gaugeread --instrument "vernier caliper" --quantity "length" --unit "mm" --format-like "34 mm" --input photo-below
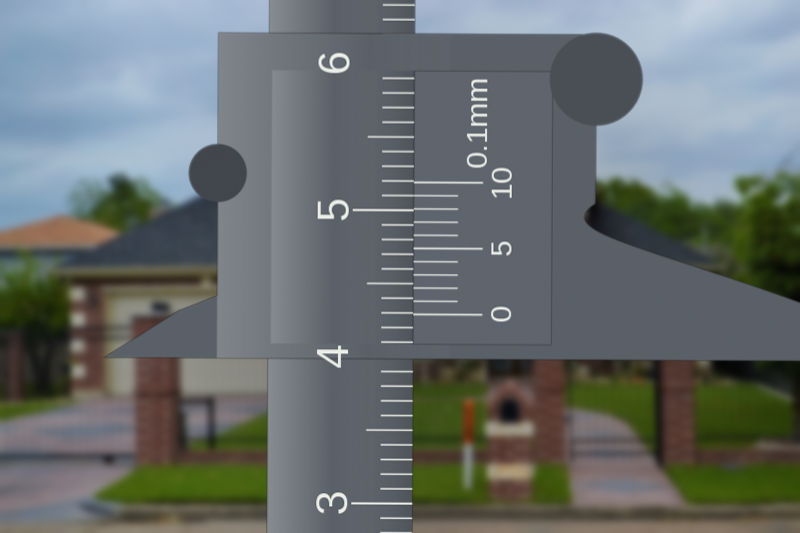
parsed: 42.9 mm
